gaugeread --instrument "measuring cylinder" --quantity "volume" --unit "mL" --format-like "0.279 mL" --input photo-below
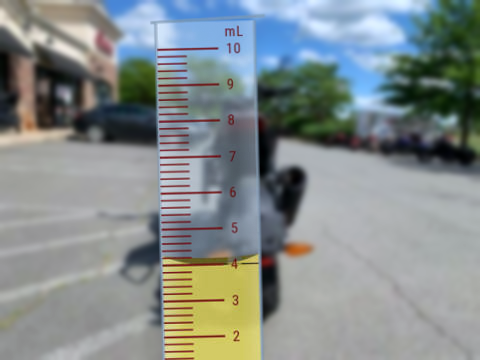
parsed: 4 mL
